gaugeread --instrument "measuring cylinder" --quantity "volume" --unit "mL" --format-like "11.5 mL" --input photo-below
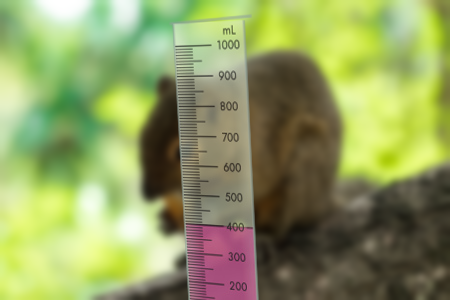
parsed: 400 mL
